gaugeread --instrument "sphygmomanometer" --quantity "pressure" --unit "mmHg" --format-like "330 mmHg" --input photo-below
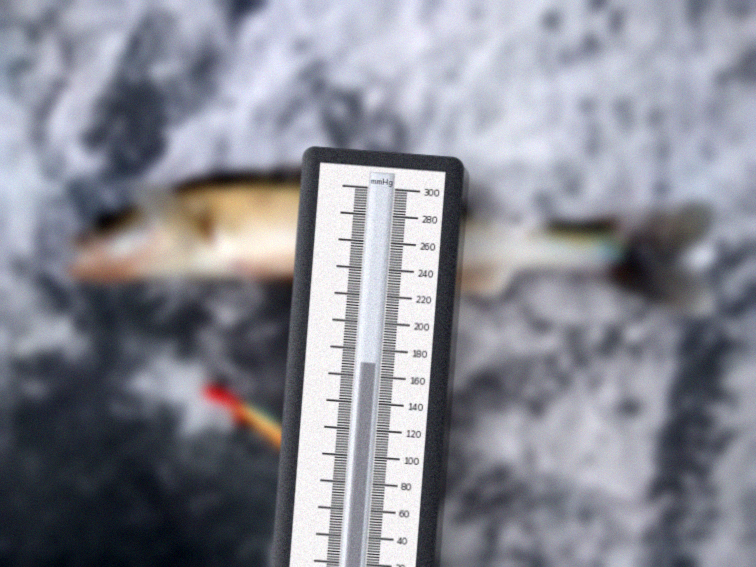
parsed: 170 mmHg
